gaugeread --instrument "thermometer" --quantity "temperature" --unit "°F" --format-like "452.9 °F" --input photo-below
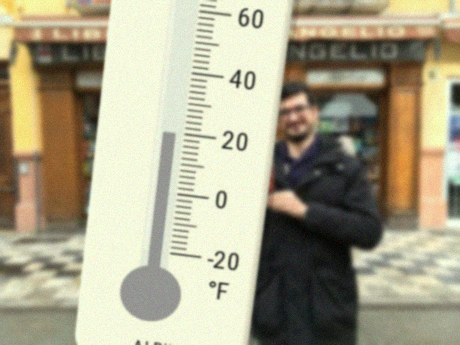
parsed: 20 °F
